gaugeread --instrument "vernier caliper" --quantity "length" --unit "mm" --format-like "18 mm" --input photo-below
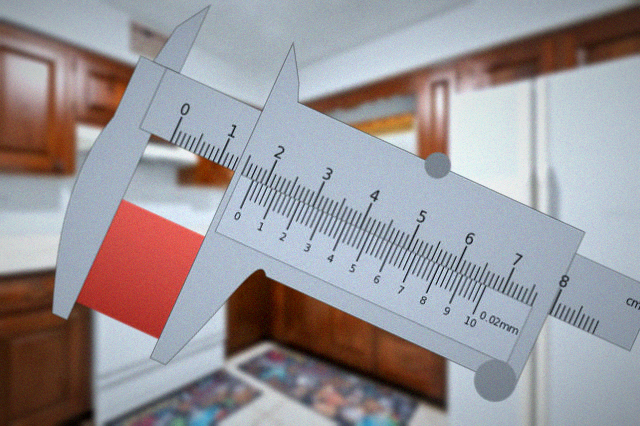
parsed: 17.5 mm
